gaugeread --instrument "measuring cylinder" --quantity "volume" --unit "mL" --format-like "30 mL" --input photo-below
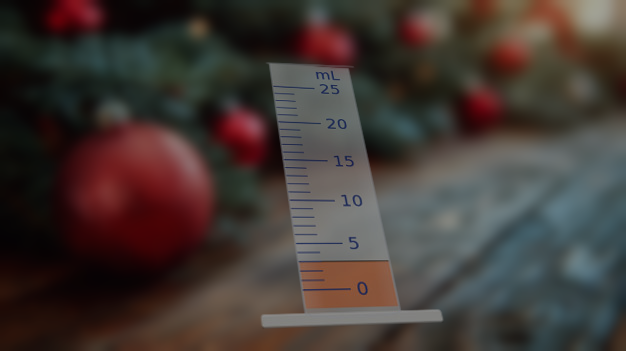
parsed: 3 mL
